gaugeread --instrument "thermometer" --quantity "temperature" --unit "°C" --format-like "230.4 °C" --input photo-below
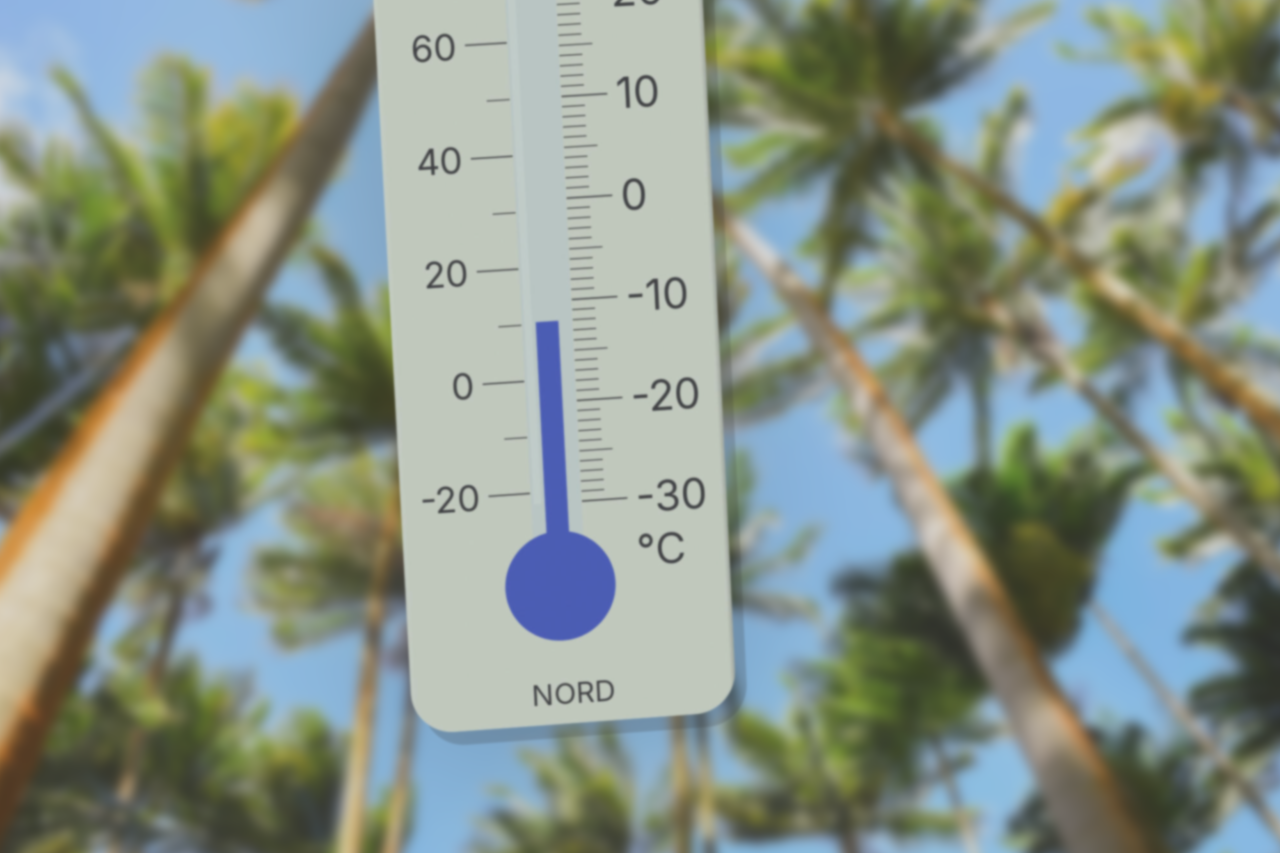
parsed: -12 °C
